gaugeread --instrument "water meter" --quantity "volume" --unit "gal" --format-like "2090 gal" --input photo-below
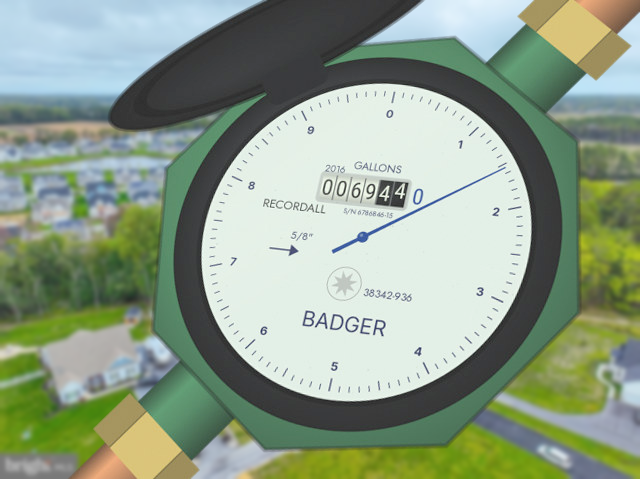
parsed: 69441.5 gal
